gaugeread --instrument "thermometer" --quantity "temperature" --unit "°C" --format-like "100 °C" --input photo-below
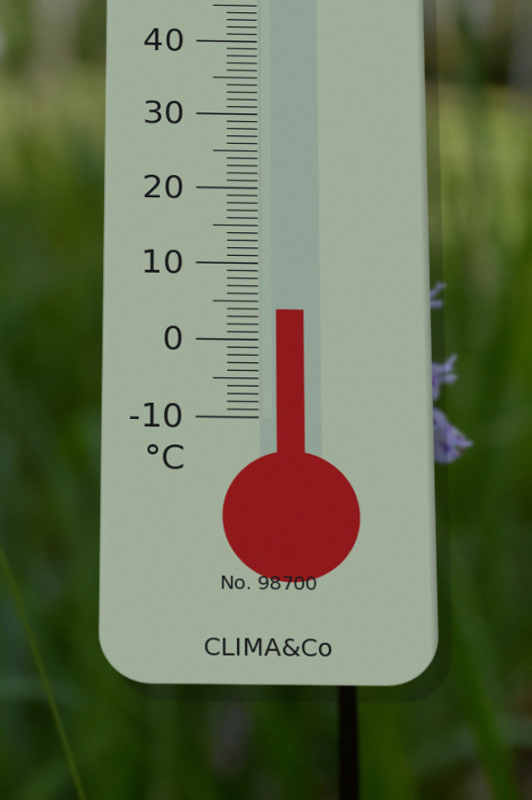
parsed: 4 °C
